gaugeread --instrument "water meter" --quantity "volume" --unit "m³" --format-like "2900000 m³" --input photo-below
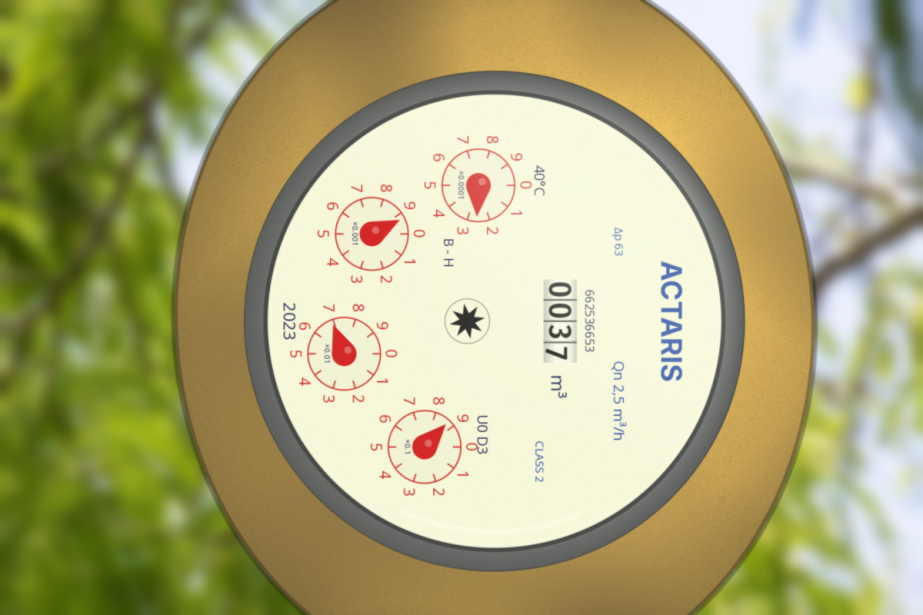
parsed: 36.8692 m³
